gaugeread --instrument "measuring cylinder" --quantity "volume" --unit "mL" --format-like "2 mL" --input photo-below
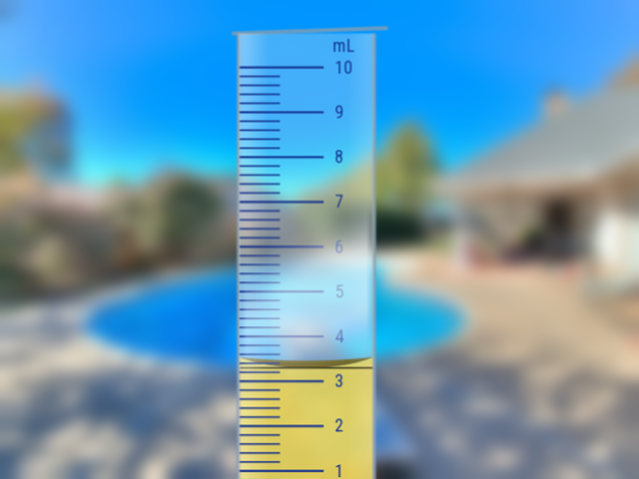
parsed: 3.3 mL
